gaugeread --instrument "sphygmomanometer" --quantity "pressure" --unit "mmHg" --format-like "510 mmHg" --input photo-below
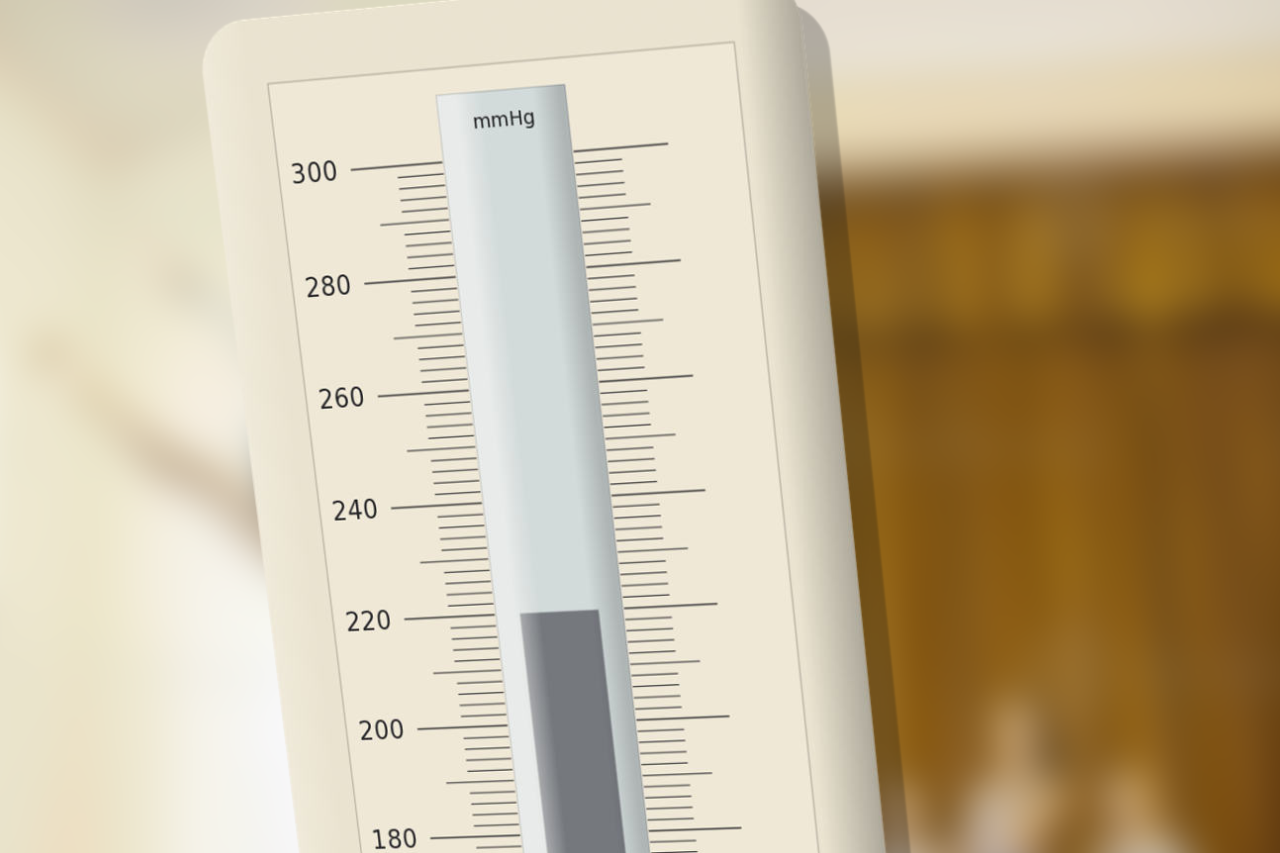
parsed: 220 mmHg
